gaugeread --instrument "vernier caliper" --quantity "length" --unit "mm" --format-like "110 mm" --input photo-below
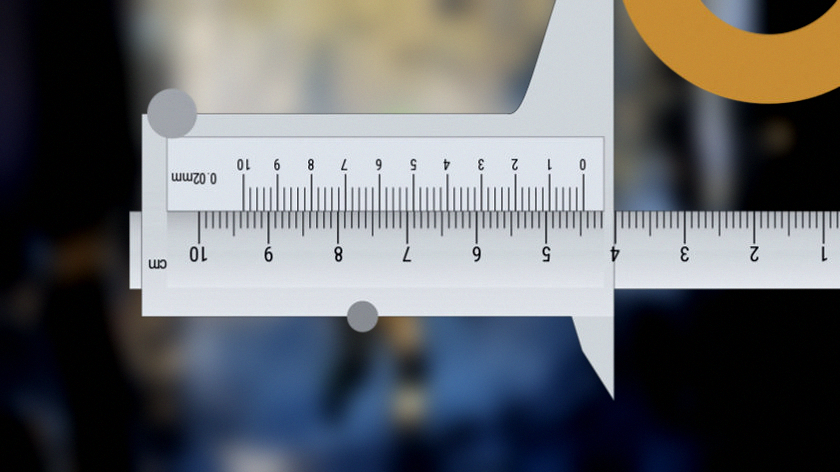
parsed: 44.6 mm
